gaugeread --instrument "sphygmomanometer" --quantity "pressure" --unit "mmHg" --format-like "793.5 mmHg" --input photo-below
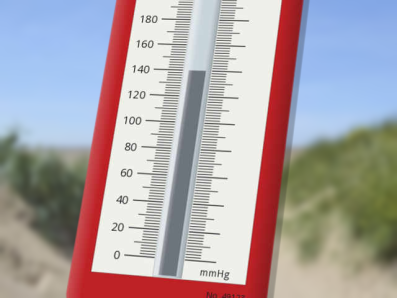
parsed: 140 mmHg
